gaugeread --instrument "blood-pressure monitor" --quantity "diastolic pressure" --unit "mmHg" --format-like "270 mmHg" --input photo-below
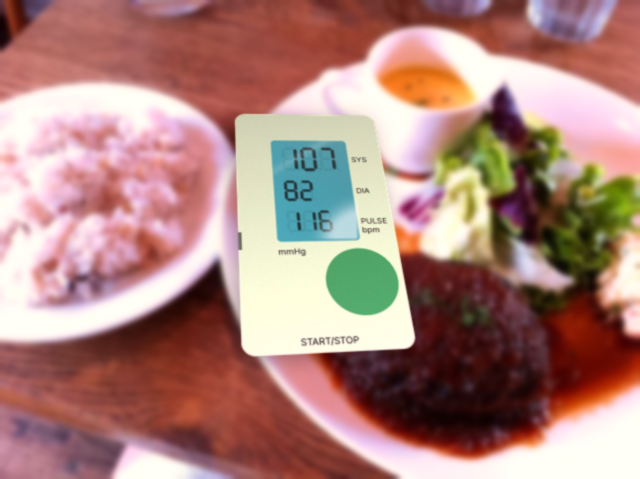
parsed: 82 mmHg
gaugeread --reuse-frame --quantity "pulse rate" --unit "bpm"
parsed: 116 bpm
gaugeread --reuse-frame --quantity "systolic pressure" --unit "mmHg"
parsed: 107 mmHg
